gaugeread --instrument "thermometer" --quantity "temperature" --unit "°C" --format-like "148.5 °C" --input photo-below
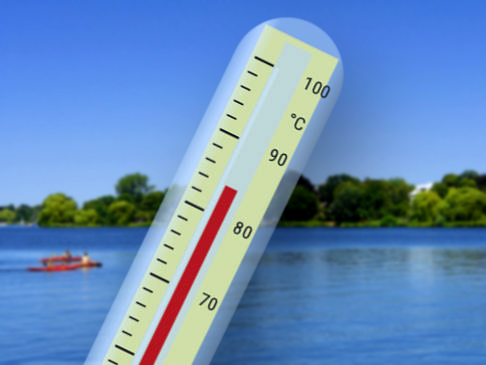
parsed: 84 °C
